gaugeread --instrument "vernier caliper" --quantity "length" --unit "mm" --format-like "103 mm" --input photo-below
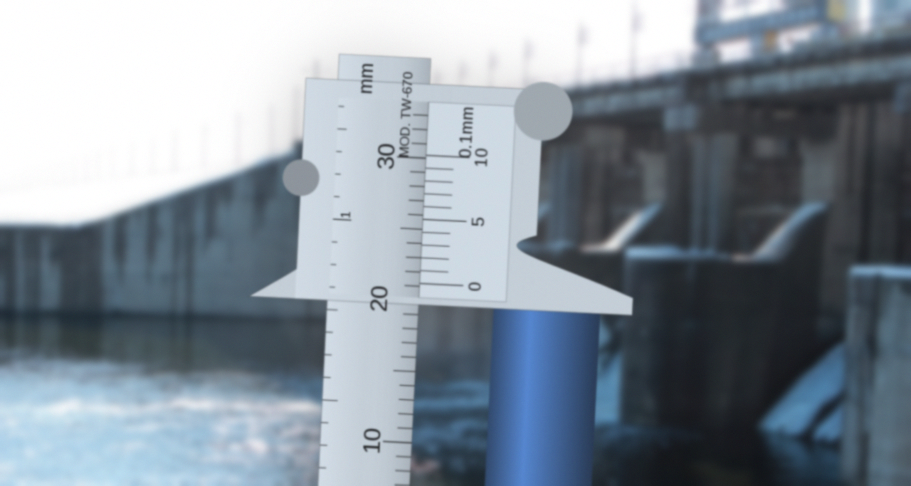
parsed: 21.2 mm
